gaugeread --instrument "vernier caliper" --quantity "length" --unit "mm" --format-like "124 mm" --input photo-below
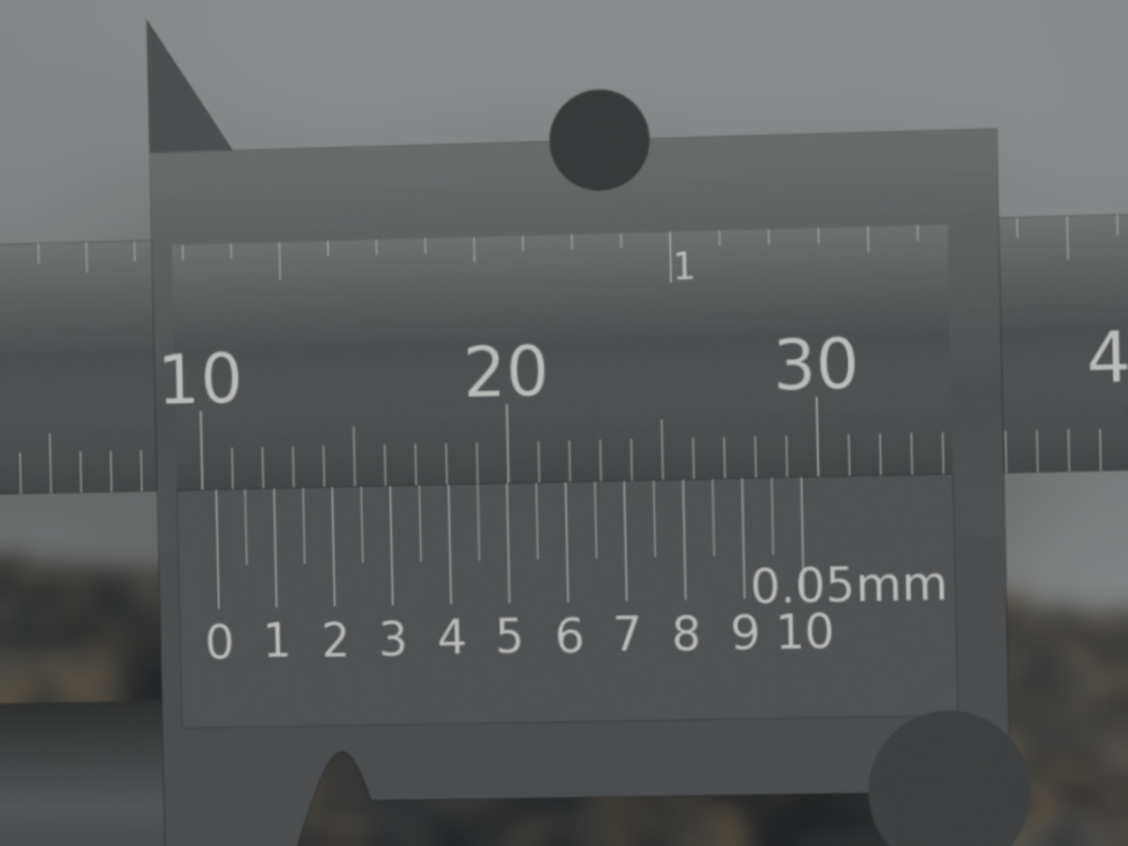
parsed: 10.45 mm
